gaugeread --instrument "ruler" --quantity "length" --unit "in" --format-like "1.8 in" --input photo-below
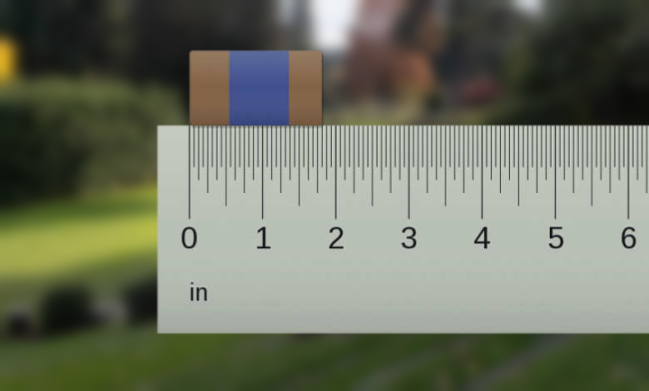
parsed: 1.8125 in
